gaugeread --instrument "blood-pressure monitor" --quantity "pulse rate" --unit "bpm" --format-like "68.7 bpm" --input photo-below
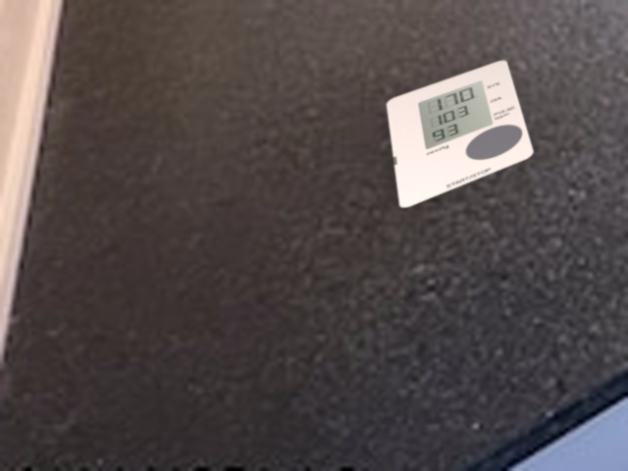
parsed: 93 bpm
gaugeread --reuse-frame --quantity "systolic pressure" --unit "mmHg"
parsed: 170 mmHg
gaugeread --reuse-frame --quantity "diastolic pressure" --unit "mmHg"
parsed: 103 mmHg
